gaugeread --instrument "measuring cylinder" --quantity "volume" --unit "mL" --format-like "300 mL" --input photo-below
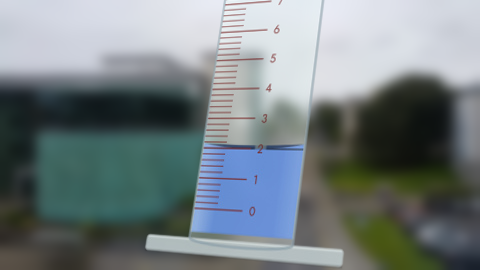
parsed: 2 mL
